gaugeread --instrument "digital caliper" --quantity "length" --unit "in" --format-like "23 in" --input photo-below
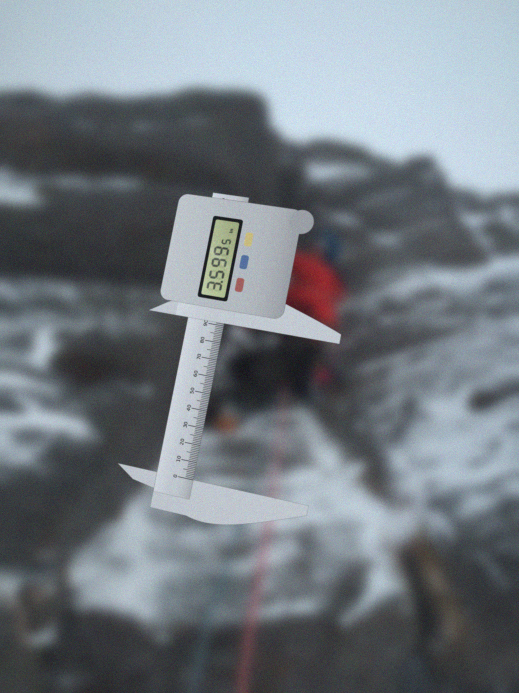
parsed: 3.5995 in
